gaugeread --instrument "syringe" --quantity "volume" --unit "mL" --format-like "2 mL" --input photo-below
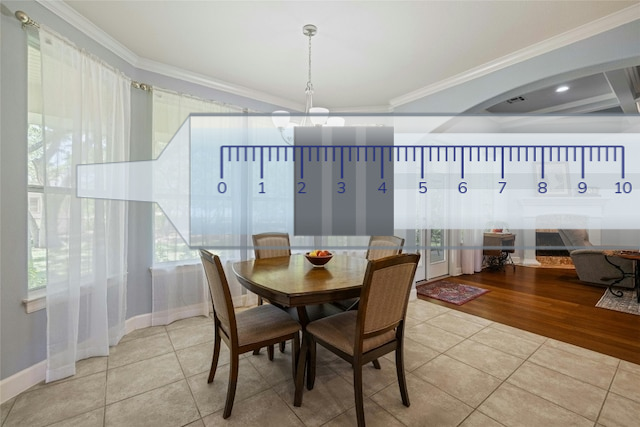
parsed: 1.8 mL
